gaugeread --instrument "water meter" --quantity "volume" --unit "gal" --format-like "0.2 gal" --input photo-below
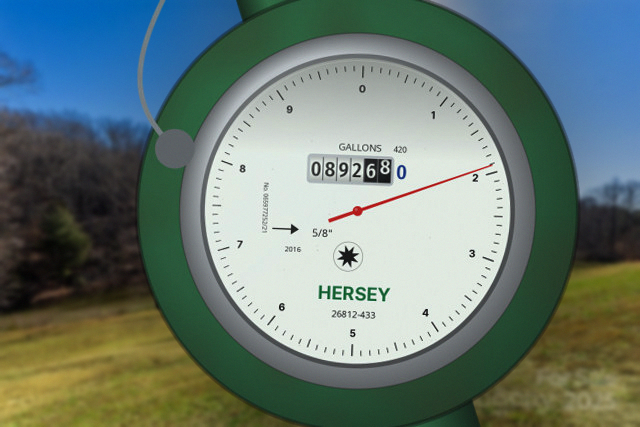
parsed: 892681.9 gal
